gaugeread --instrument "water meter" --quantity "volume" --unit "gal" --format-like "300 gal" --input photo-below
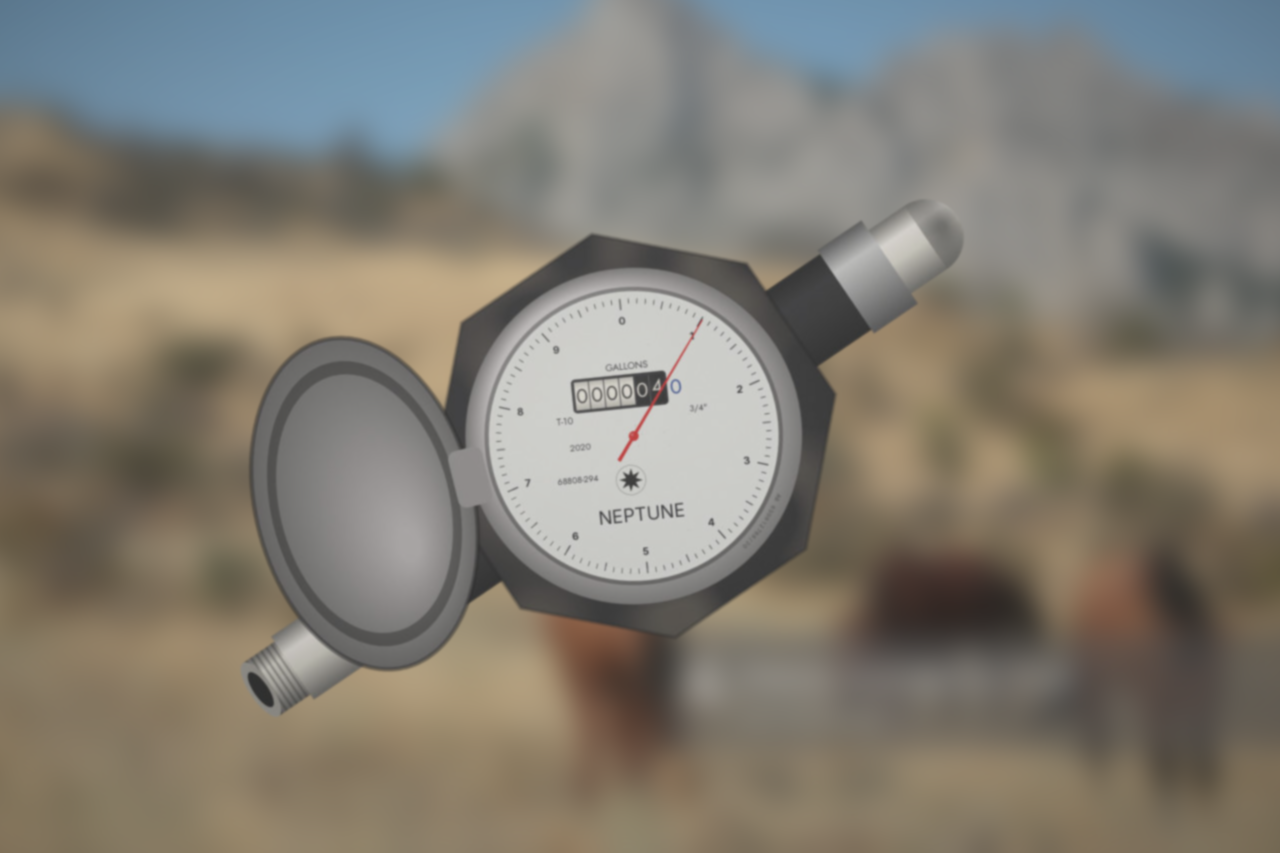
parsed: 41.0 gal
